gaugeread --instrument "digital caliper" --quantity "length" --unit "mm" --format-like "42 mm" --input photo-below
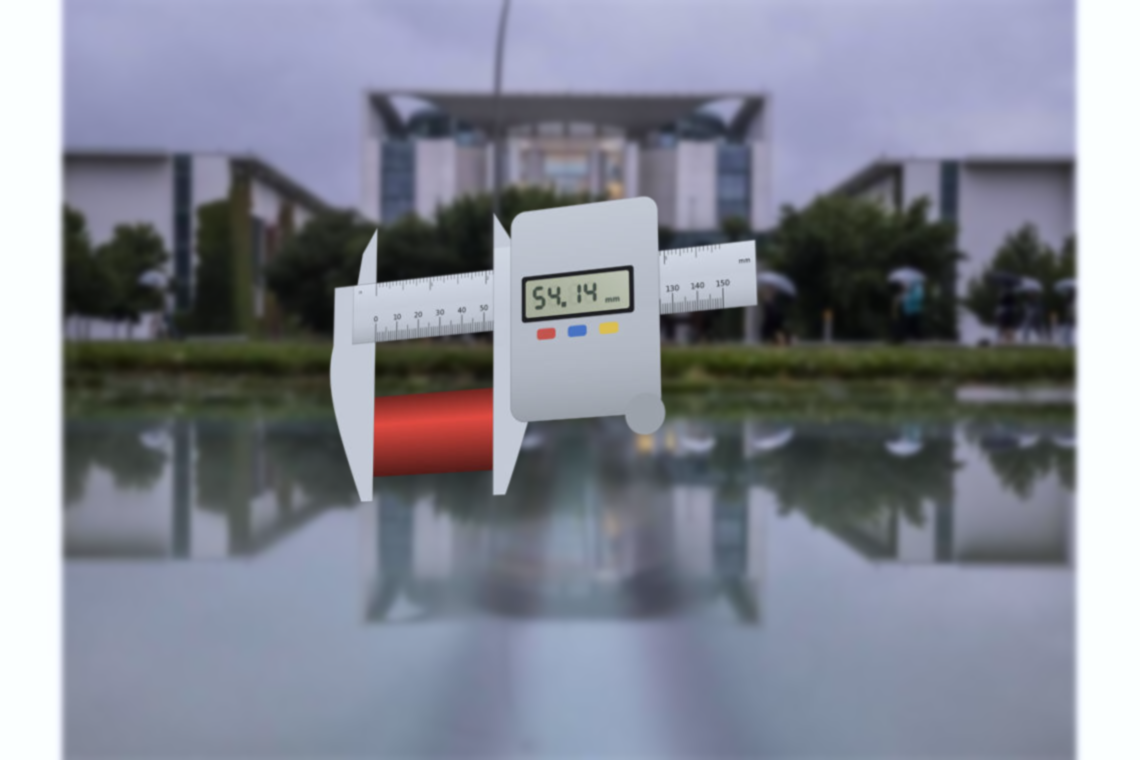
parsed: 54.14 mm
